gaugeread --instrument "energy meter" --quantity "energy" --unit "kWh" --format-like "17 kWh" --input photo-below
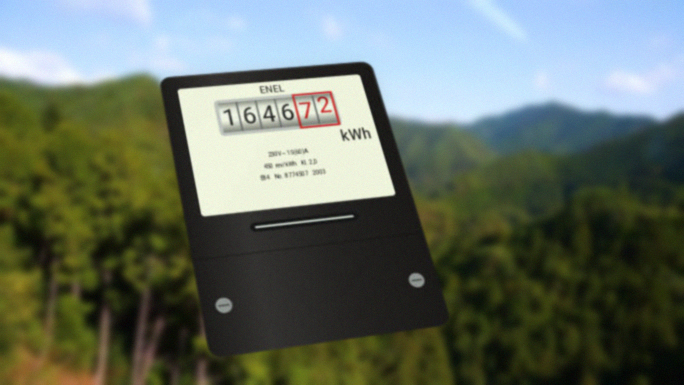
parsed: 1646.72 kWh
